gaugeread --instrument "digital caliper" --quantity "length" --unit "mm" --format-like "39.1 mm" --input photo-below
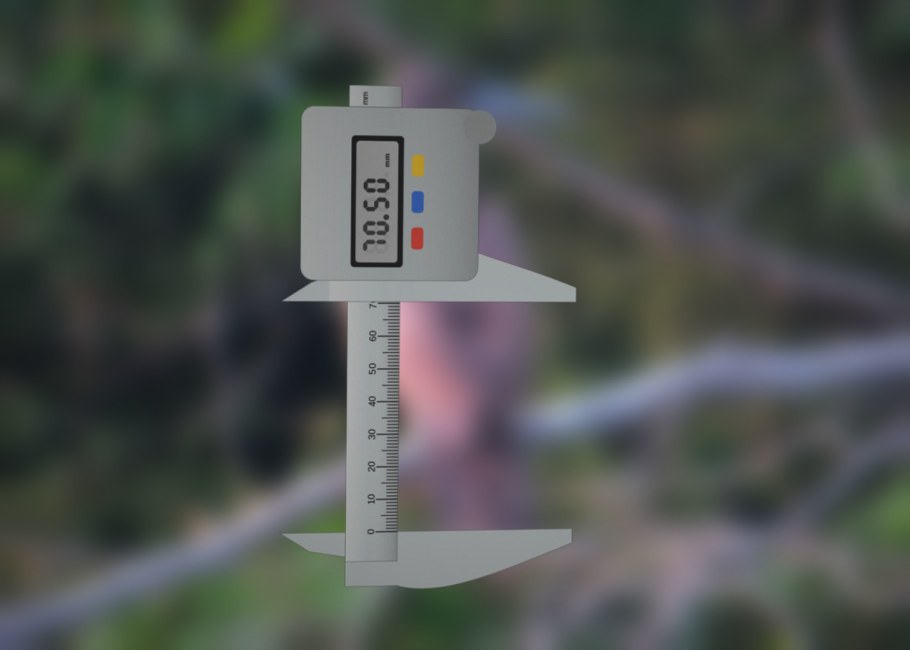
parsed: 70.50 mm
